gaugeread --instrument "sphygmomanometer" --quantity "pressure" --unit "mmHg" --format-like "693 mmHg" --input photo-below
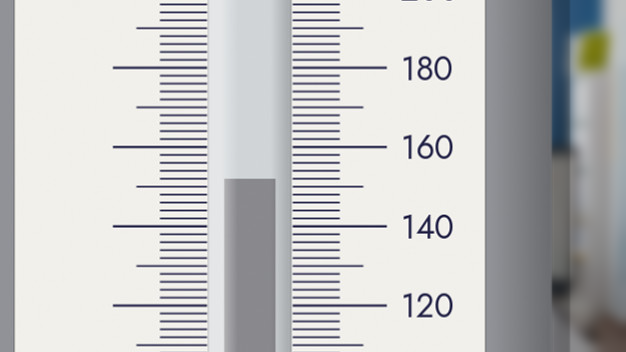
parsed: 152 mmHg
